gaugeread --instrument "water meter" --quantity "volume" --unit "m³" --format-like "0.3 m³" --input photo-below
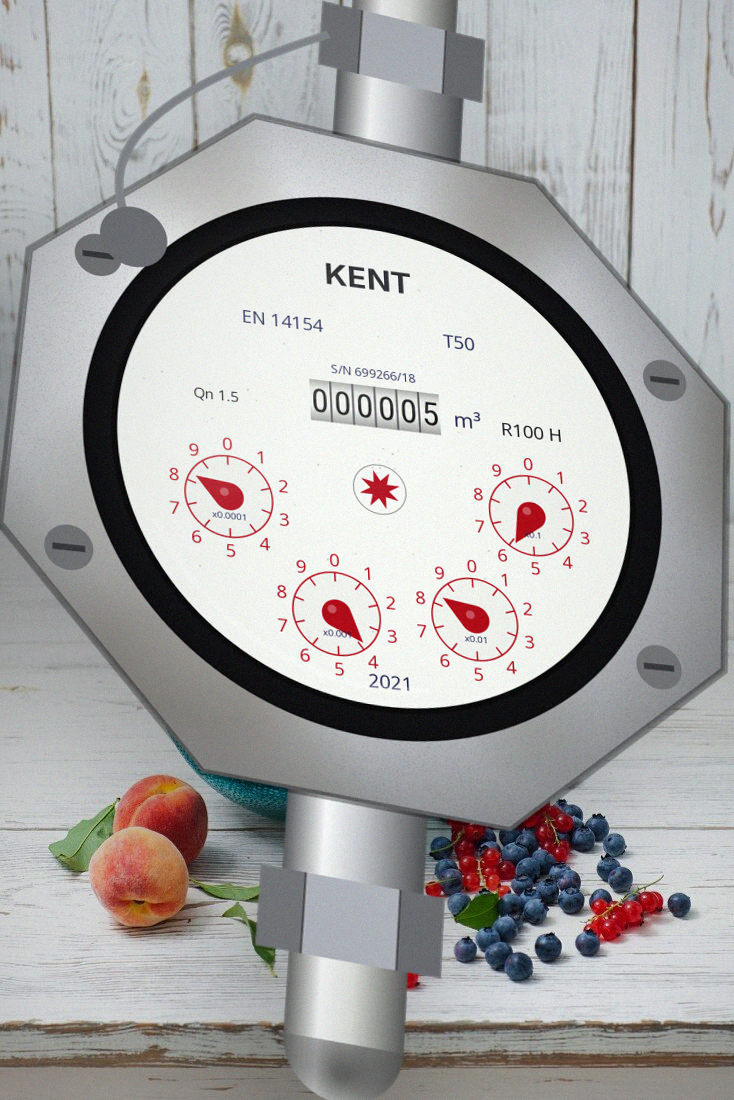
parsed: 5.5838 m³
